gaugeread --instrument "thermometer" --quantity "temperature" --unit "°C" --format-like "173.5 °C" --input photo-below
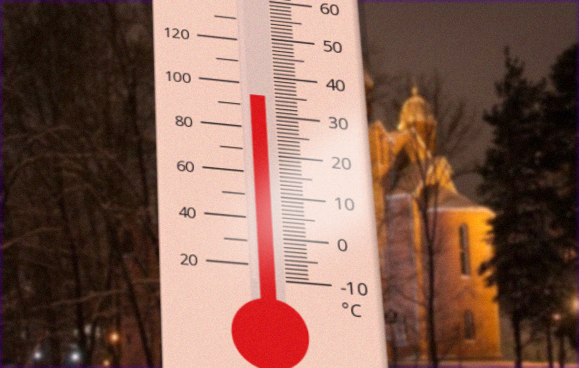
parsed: 35 °C
